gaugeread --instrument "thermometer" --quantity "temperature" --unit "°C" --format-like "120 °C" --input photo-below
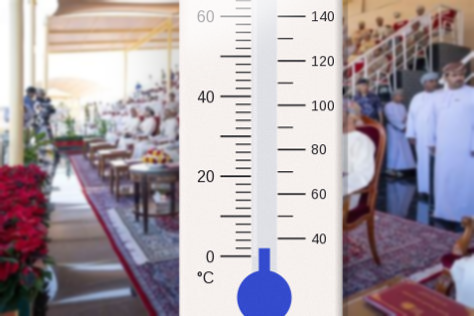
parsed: 2 °C
